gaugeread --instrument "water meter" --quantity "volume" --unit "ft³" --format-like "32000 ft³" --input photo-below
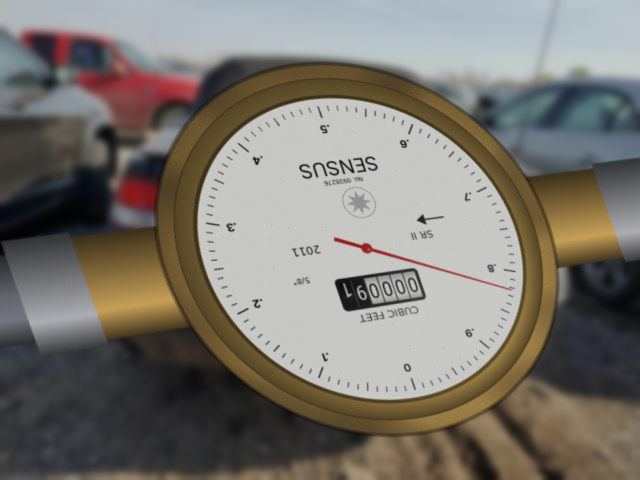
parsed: 90.82 ft³
